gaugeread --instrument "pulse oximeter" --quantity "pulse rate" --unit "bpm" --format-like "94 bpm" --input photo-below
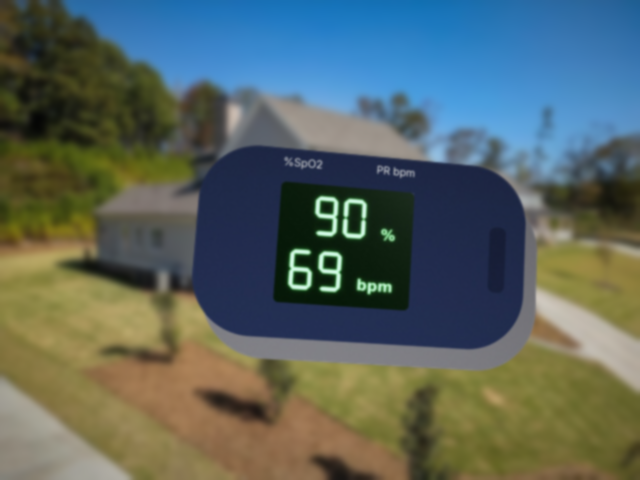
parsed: 69 bpm
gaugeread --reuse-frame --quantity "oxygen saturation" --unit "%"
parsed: 90 %
